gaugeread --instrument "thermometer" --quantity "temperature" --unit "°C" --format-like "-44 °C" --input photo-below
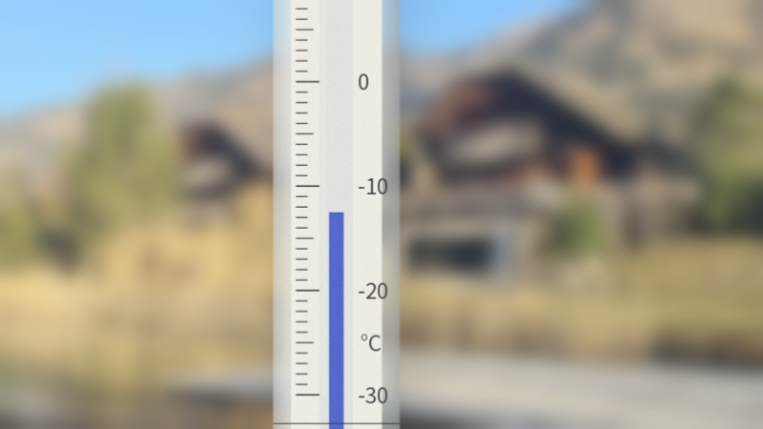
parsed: -12.5 °C
